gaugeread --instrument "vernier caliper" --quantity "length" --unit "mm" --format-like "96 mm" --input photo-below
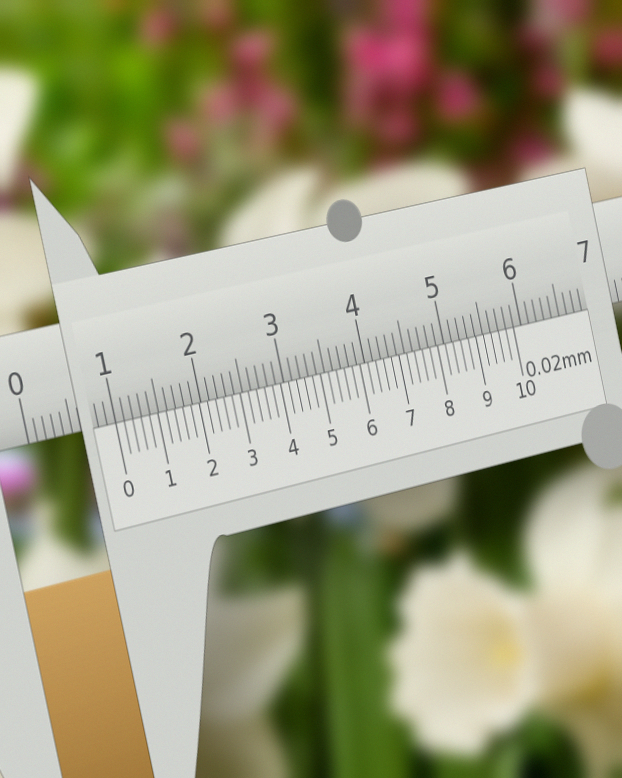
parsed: 10.0 mm
